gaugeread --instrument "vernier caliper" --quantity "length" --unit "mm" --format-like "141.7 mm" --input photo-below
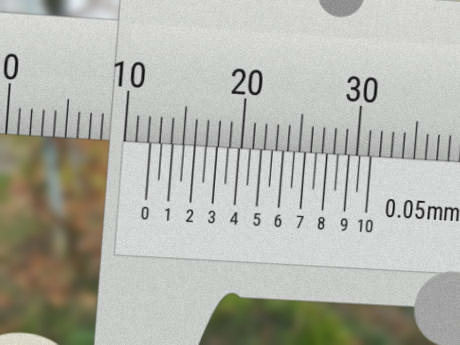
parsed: 12.2 mm
